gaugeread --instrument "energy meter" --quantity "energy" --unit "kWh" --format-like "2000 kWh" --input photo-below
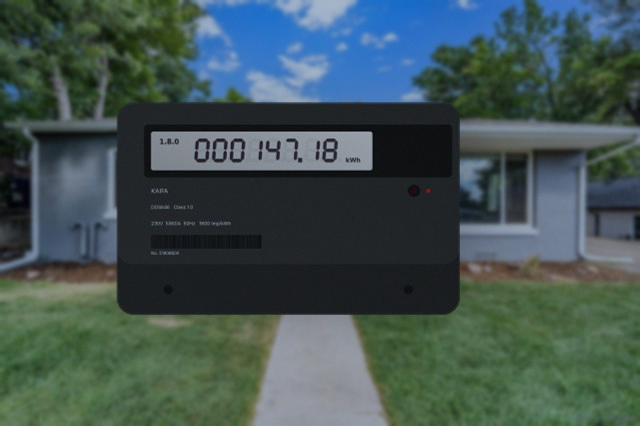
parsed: 147.18 kWh
